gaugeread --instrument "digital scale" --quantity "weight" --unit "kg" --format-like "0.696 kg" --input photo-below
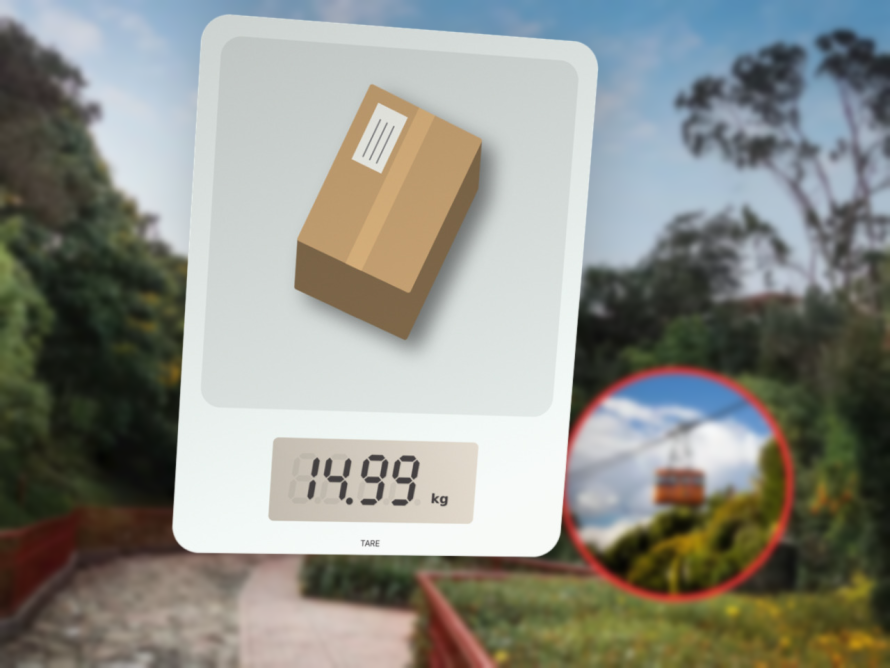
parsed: 14.99 kg
